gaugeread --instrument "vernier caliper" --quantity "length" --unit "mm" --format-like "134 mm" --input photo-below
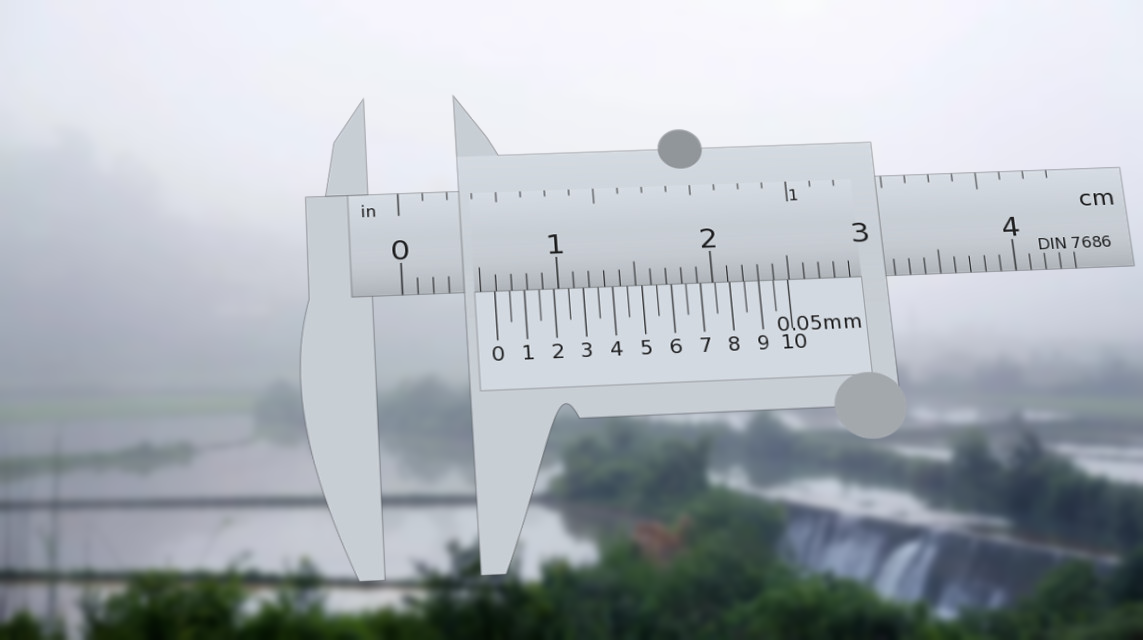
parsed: 5.9 mm
